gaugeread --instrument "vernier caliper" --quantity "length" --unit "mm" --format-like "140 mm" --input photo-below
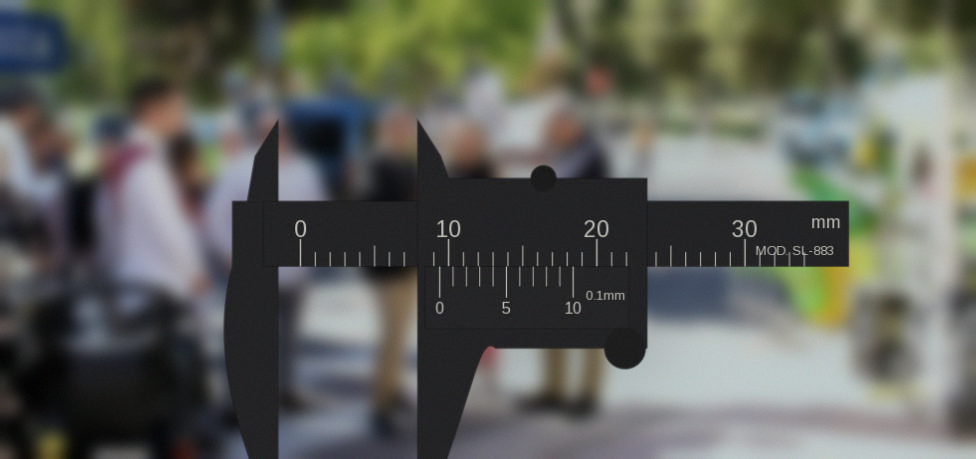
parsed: 9.4 mm
